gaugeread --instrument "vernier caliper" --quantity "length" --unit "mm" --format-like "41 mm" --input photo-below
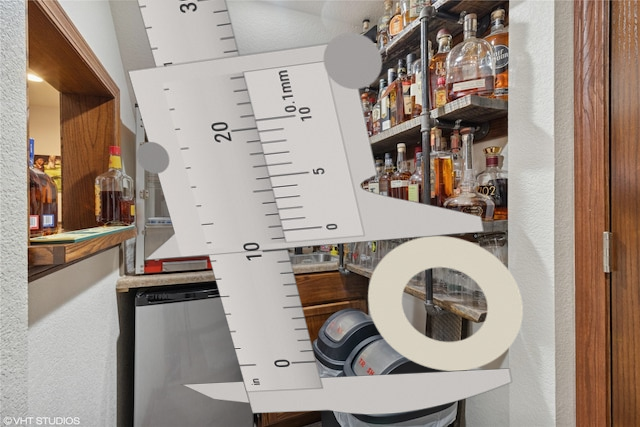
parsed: 11.6 mm
